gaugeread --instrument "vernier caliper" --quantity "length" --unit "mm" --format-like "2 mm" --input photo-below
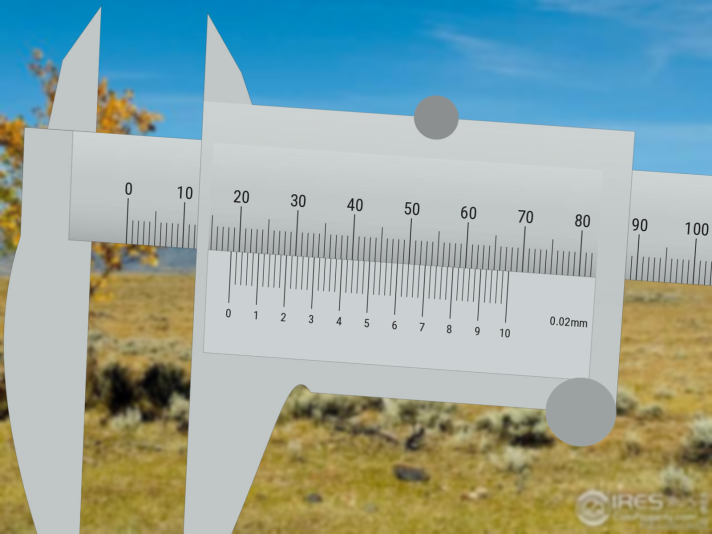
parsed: 18.6 mm
